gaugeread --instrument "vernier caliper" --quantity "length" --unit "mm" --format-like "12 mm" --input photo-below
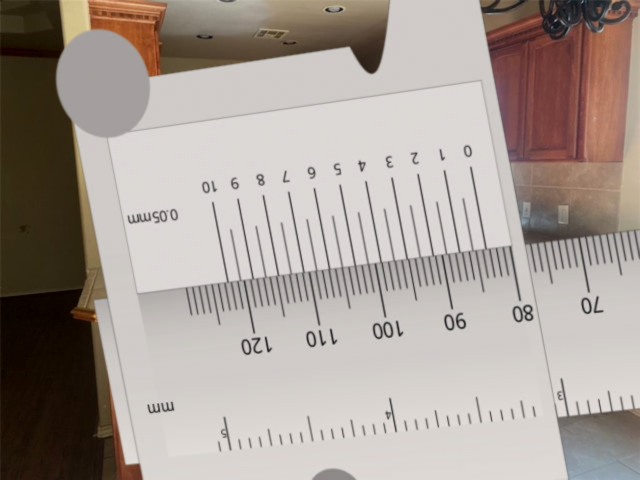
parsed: 83.5 mm
